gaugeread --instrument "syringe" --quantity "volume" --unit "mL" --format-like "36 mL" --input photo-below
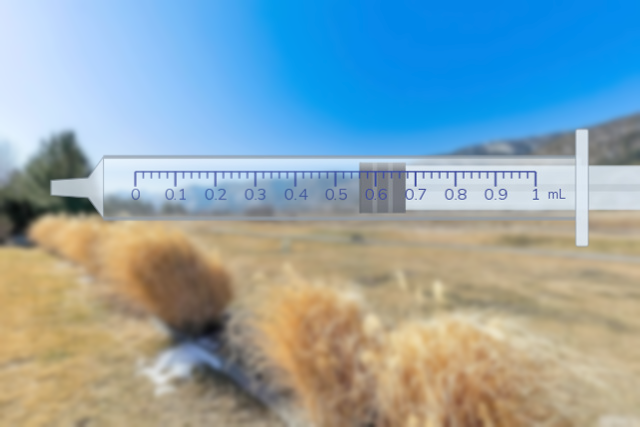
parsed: 0.56 mL
